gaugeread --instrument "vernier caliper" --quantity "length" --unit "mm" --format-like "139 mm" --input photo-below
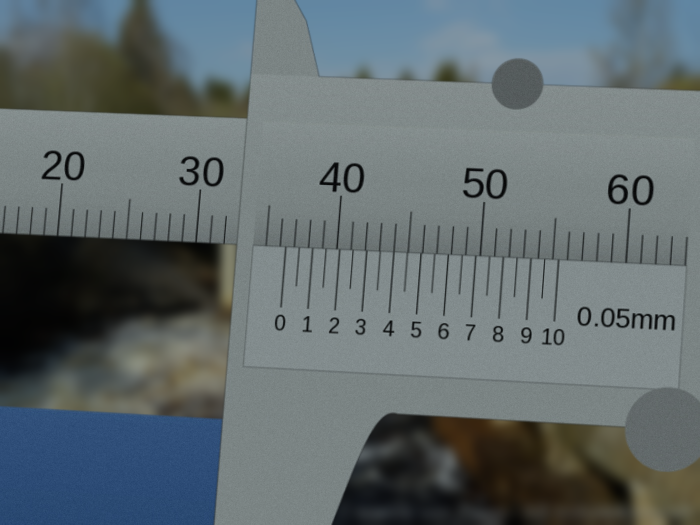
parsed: 36.4 mm
